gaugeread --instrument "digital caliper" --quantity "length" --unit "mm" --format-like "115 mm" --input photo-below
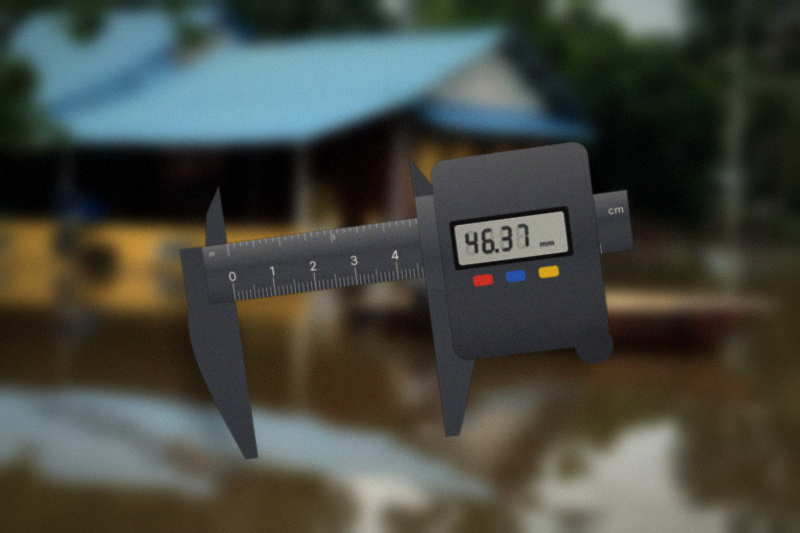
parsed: 46.37 mm
